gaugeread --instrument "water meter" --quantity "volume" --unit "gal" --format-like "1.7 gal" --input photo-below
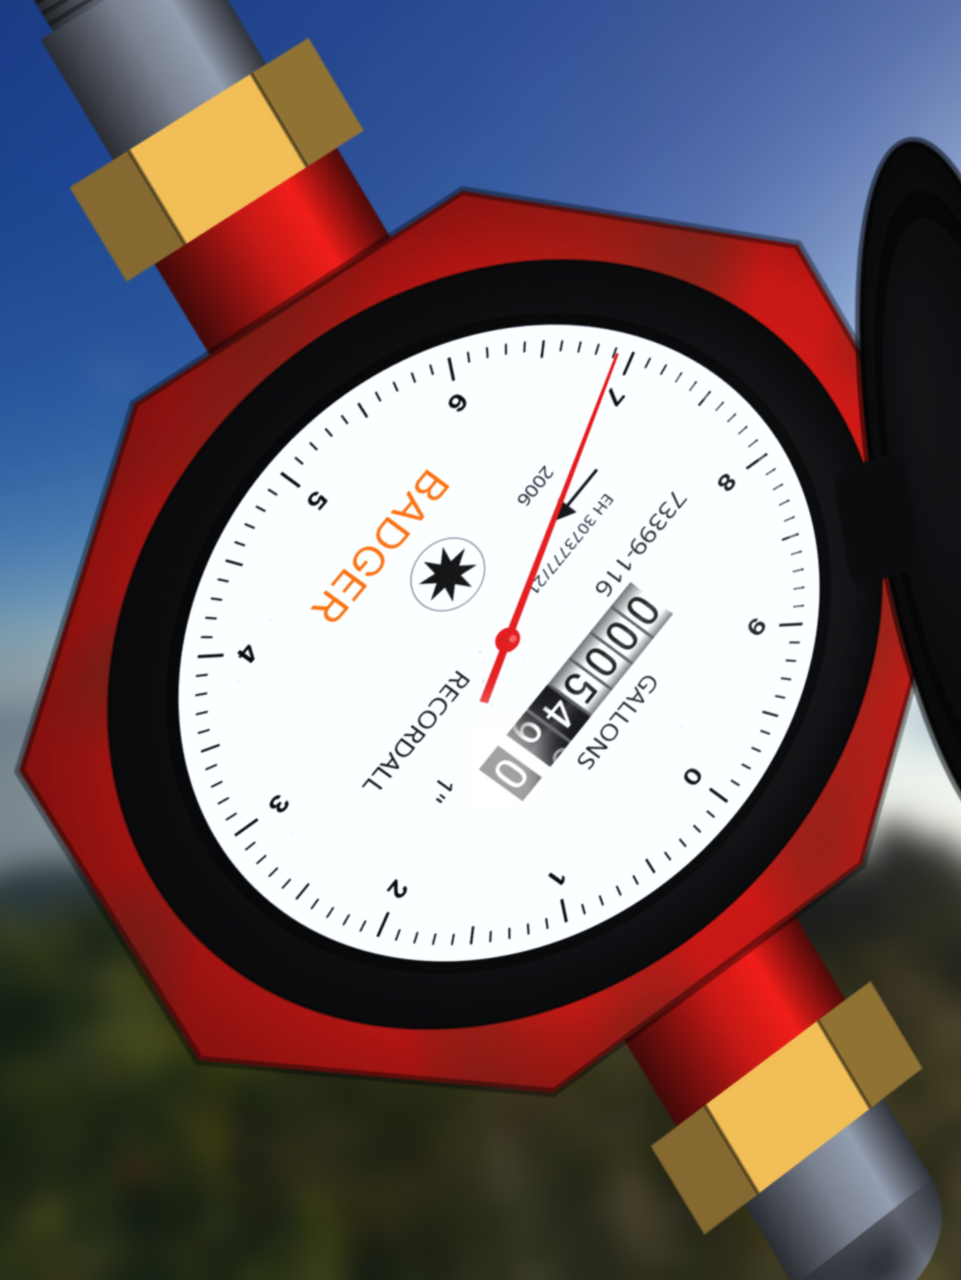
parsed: 5486.9 gal
